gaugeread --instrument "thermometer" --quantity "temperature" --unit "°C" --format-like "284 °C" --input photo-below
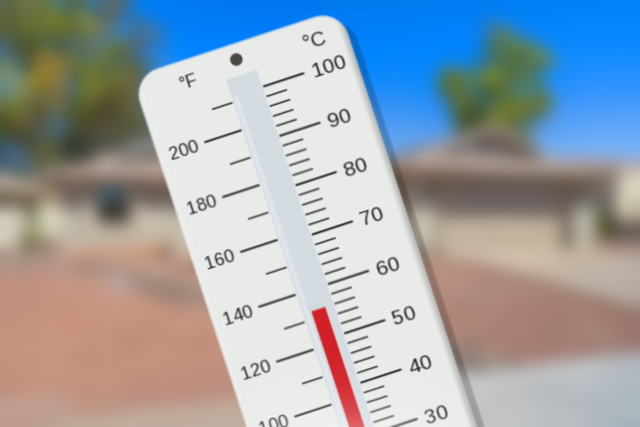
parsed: 56 °C
